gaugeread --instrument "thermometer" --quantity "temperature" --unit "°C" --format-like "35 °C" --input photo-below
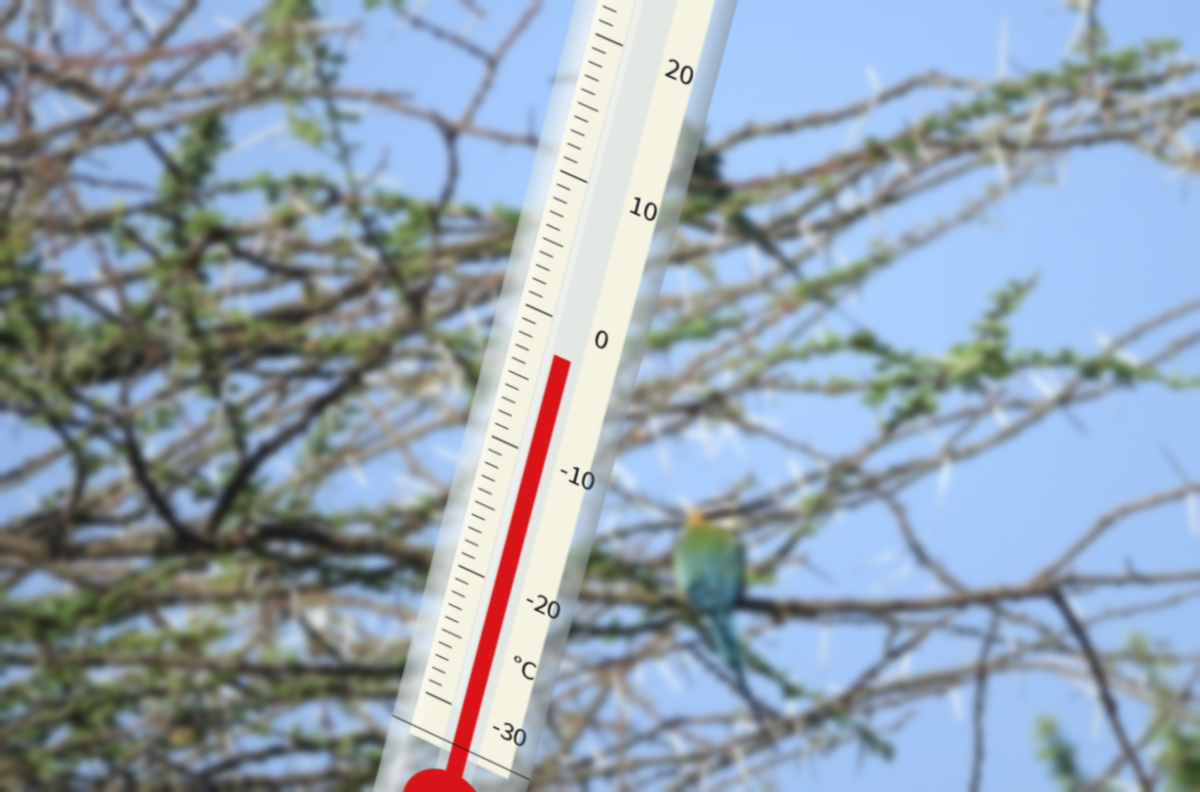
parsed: -2.5 °C
